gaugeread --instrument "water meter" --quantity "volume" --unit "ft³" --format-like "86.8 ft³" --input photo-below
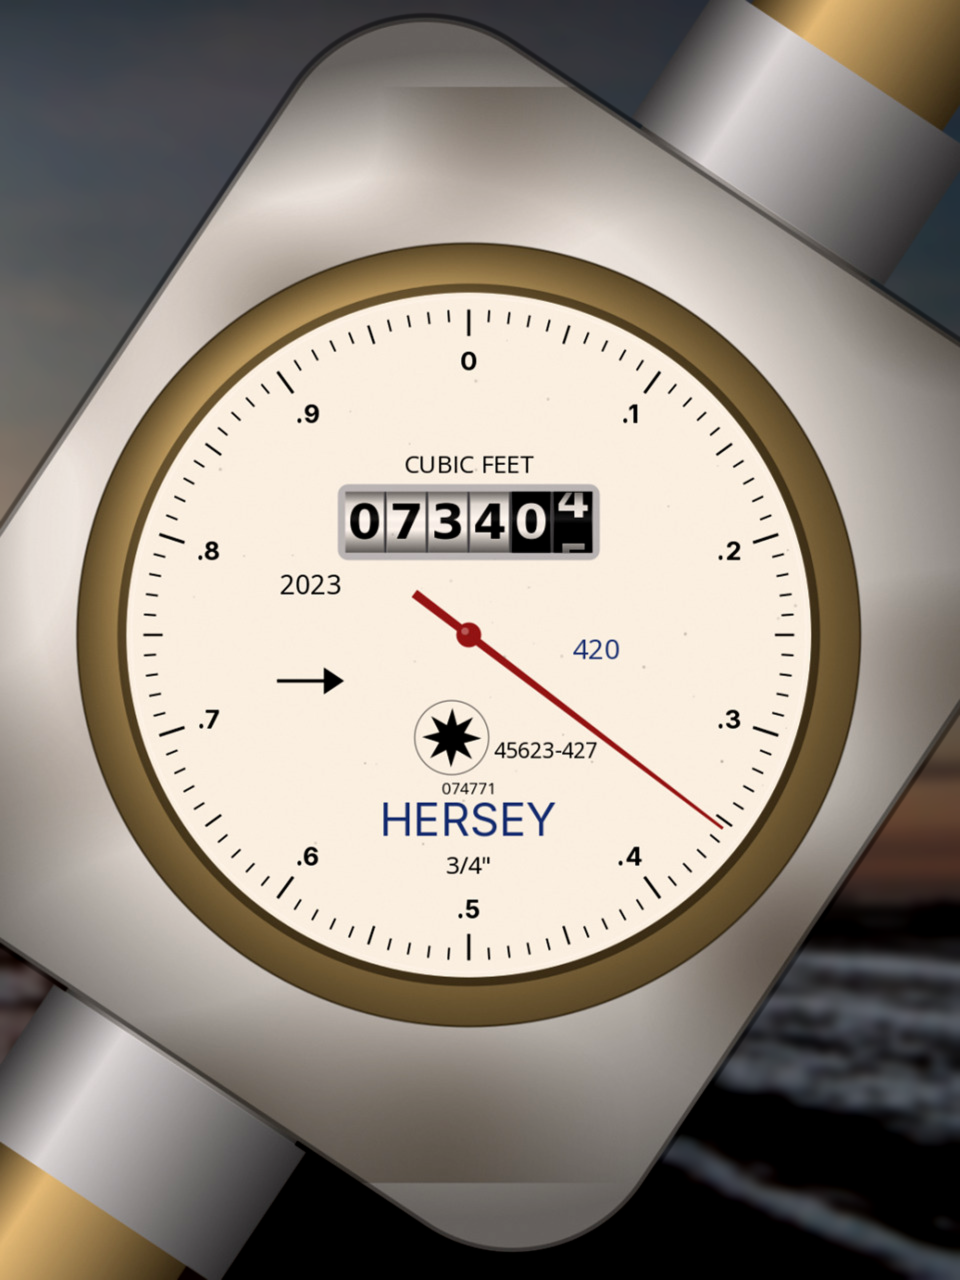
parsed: 73404.35 ft³
